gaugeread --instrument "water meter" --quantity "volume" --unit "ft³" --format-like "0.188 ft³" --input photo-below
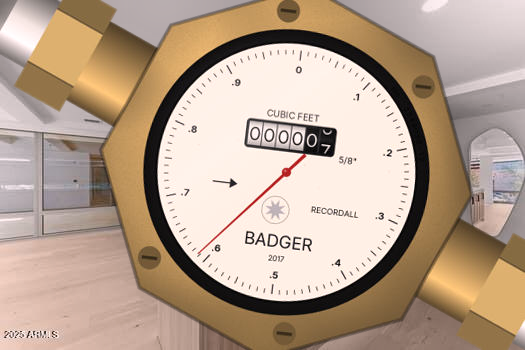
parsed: 6.61 ft³
